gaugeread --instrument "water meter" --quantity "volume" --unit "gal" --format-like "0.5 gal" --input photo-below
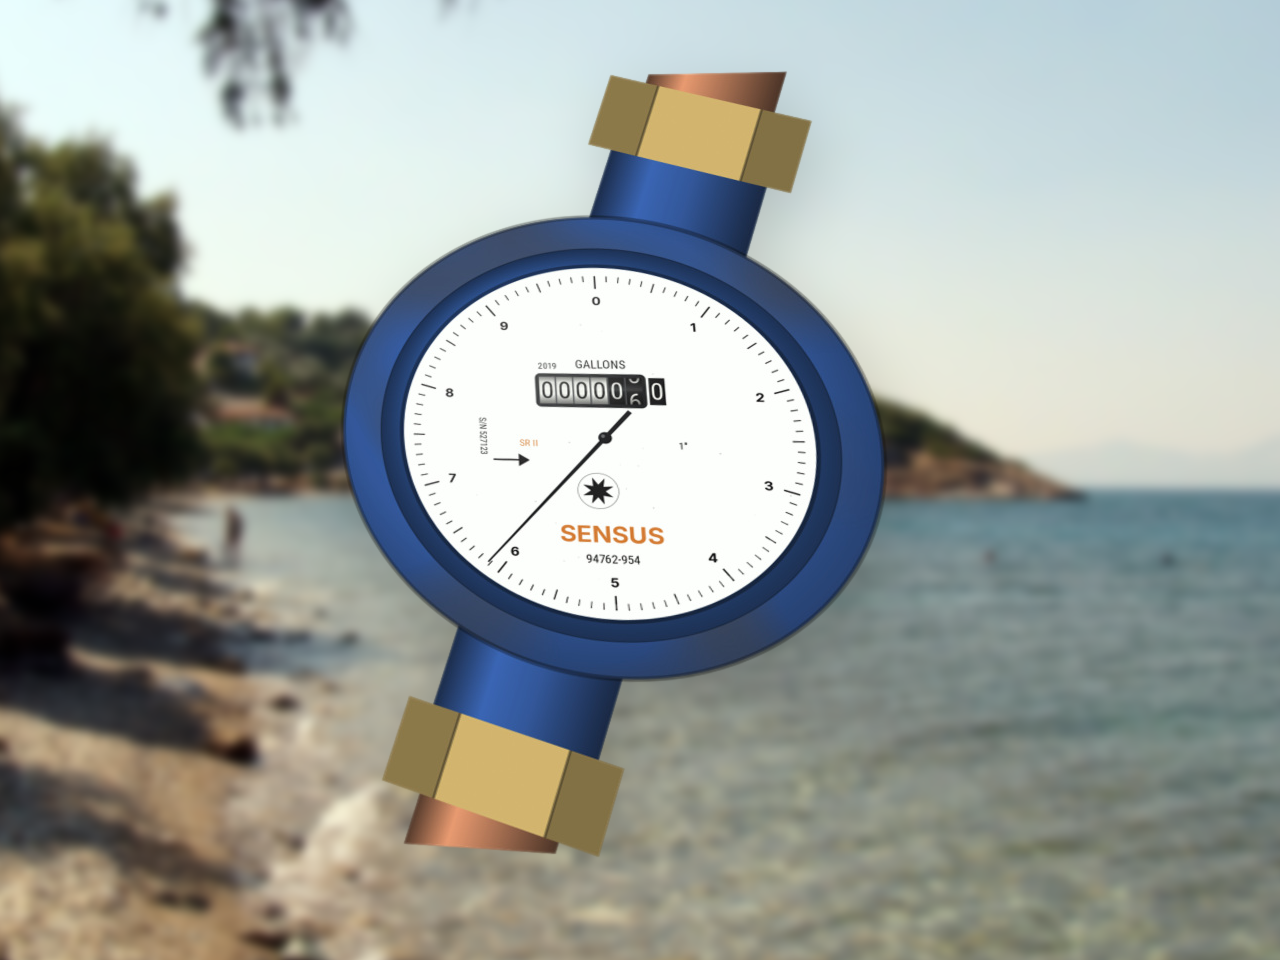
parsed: 56.1 gal
